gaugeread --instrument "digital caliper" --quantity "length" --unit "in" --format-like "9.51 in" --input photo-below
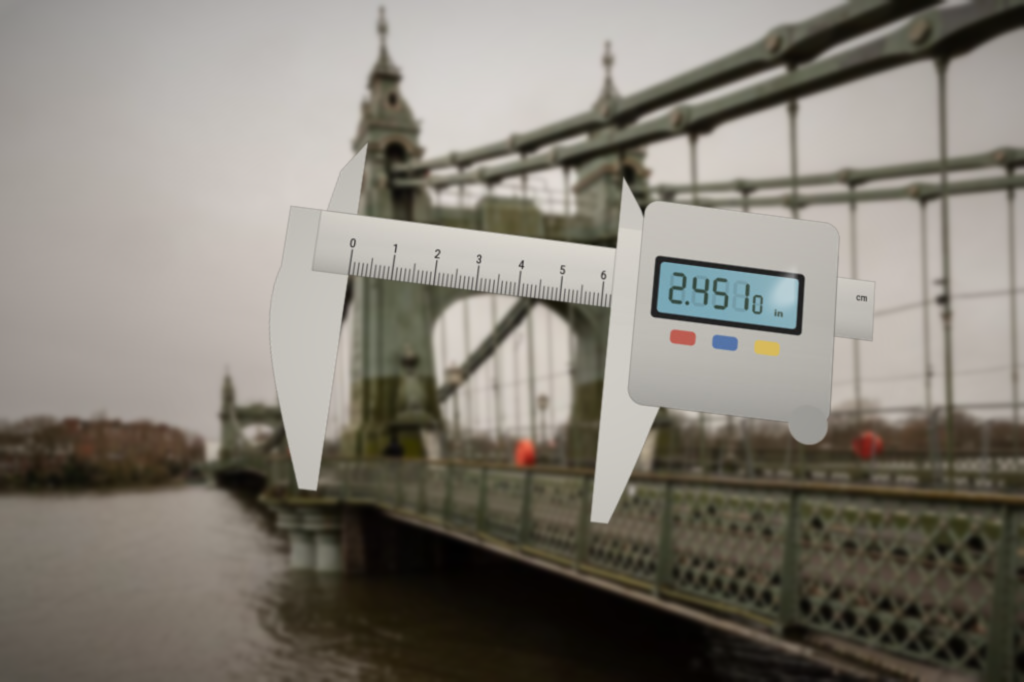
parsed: 2.4510 in
